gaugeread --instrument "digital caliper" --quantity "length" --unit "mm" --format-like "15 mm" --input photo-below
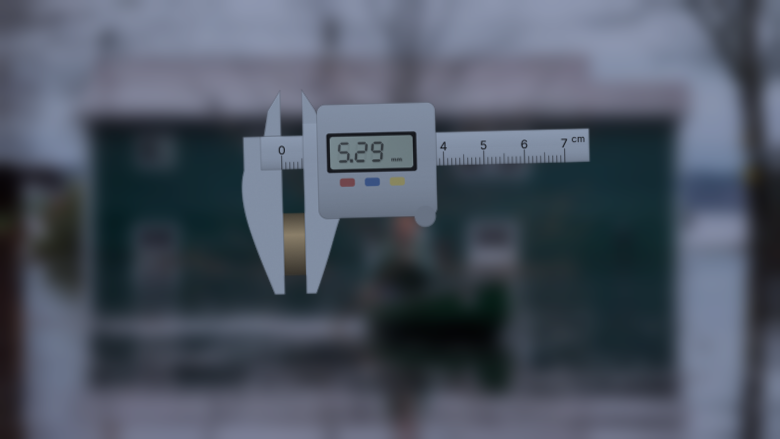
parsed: 5.29 mm
